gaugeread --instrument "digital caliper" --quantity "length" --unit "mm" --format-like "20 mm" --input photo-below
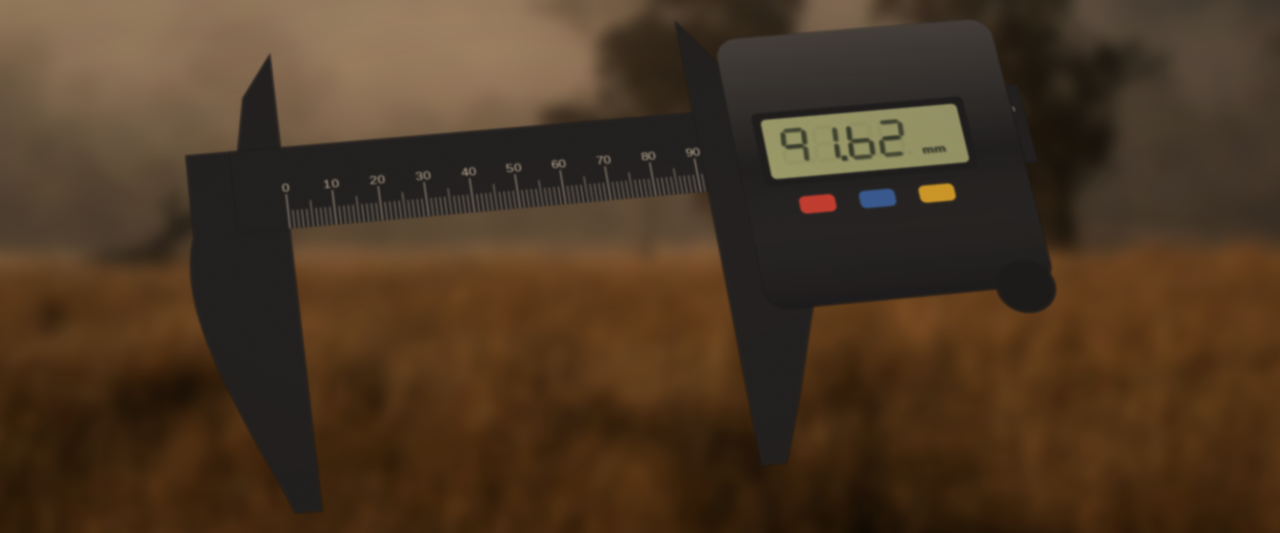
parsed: 91.62 mm
